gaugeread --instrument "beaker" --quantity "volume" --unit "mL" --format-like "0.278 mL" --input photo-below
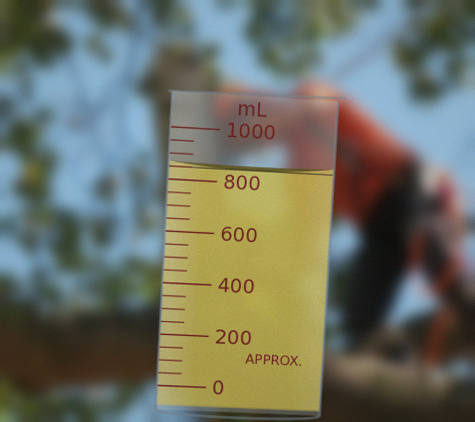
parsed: 850 mL
